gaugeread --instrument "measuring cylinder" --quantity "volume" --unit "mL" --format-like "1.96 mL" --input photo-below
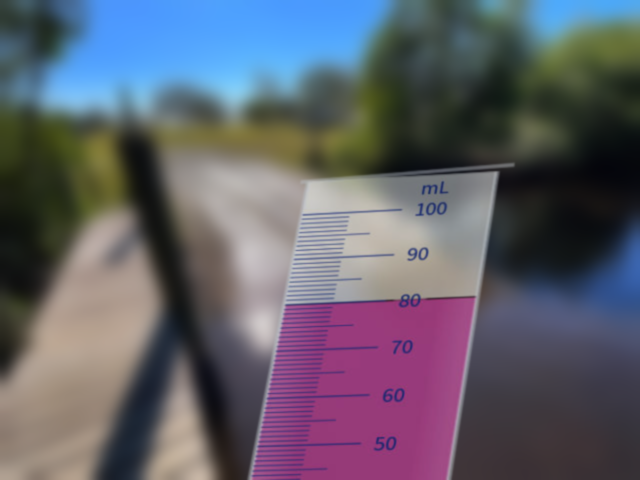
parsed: 80 mL
